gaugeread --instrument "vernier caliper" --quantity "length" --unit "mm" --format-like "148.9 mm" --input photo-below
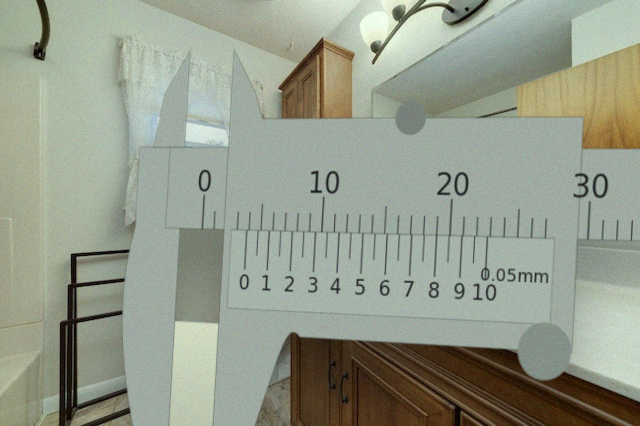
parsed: 3.8 mm
